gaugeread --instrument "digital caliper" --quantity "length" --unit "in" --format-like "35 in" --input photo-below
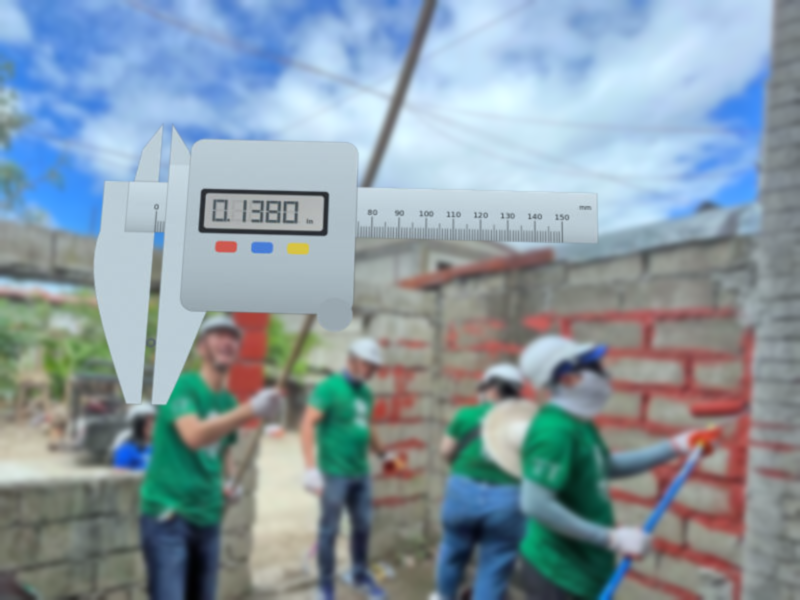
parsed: 0.1380 in
